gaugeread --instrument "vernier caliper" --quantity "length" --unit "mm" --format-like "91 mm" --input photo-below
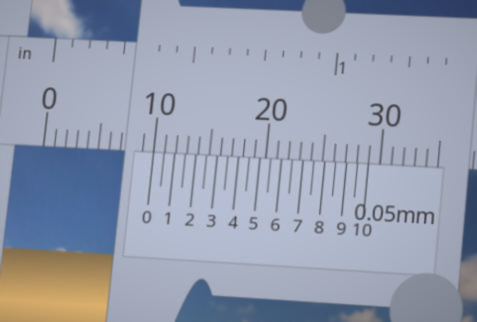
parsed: 10.0 mm
